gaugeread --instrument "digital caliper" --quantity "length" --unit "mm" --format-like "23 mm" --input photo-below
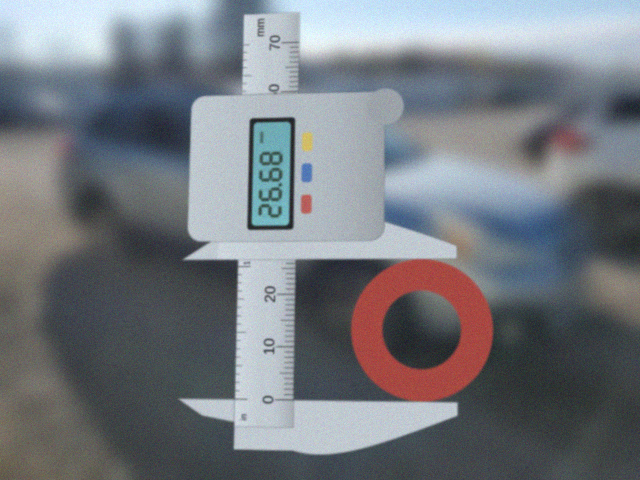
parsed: 26.68 mm
